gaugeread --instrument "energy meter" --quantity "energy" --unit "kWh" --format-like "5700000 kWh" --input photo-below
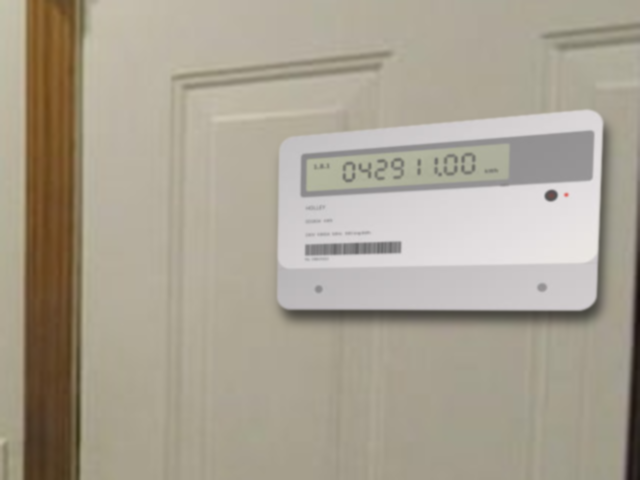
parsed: 42911.00 kWh
